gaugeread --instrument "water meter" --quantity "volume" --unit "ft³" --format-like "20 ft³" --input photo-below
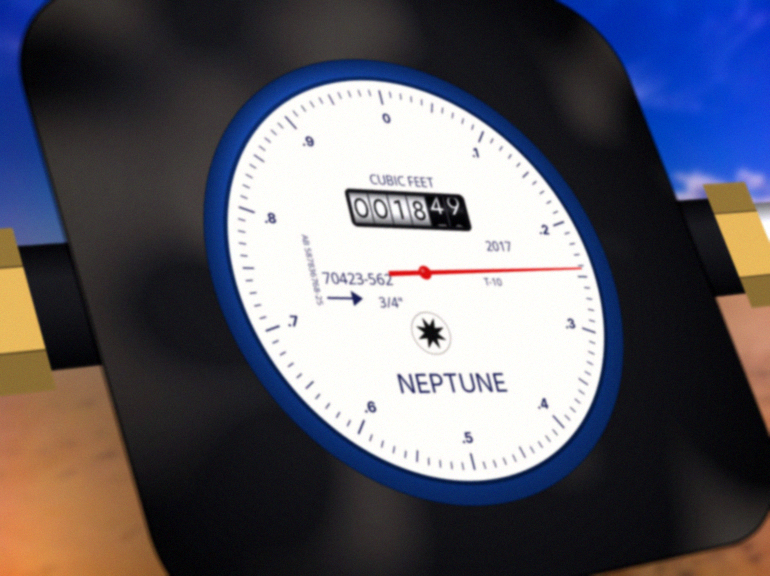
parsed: 1849.24 ft³
